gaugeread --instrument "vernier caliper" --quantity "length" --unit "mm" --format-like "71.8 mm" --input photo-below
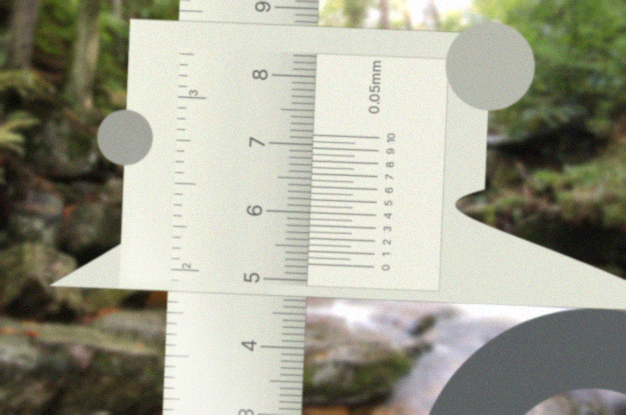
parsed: 52.4 mm
